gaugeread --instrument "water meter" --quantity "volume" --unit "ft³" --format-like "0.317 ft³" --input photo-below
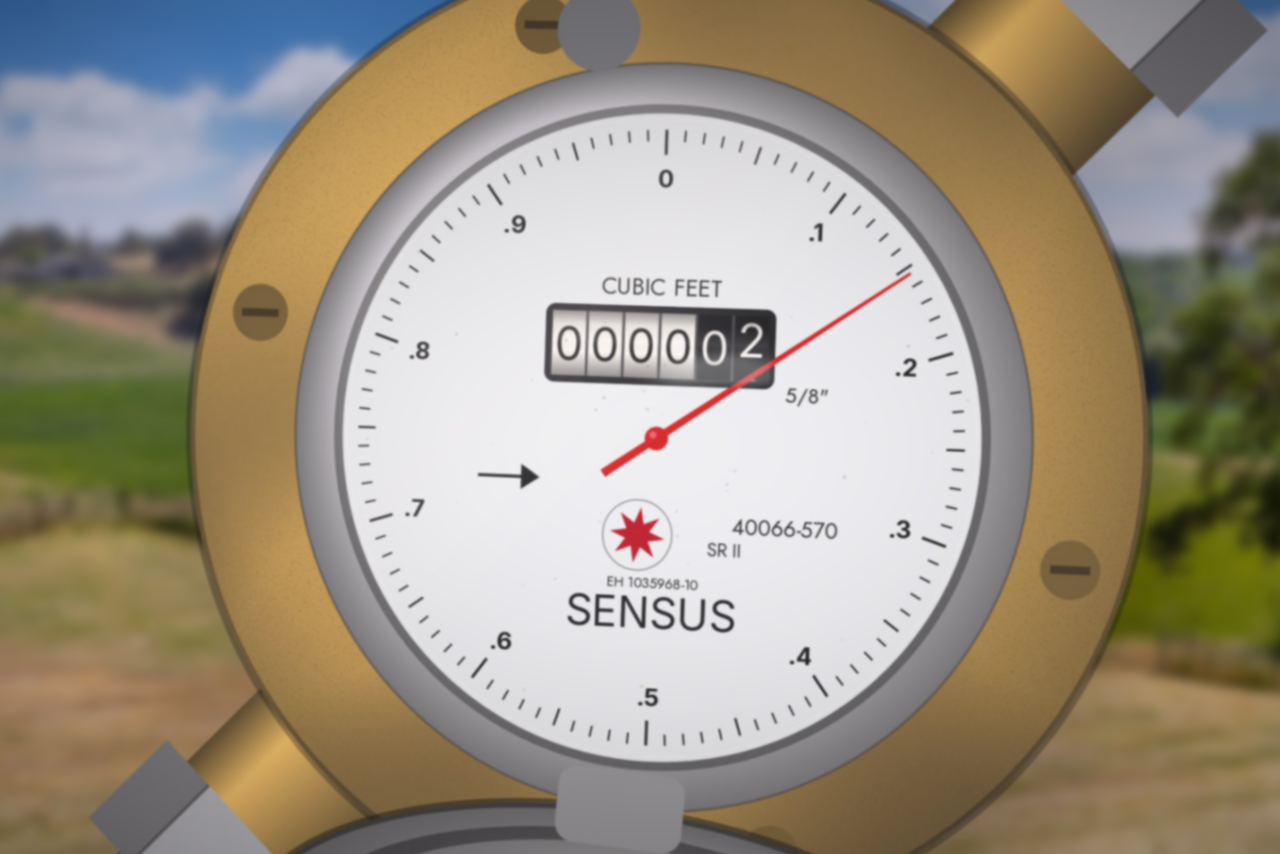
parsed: 2.15 ft³
